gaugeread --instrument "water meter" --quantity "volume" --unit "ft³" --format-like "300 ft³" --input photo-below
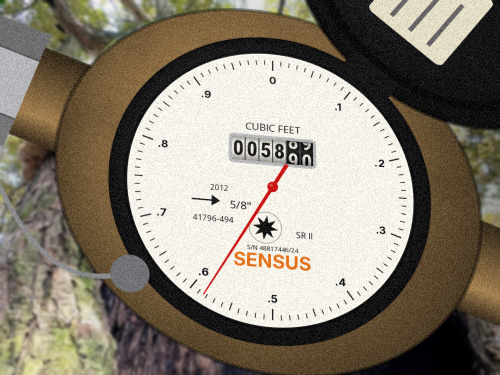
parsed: 5889.58 ft³
